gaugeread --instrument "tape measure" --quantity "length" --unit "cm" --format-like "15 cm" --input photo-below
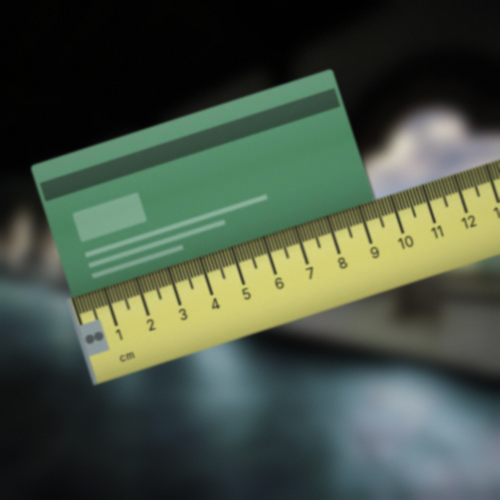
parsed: 9.5 cm
